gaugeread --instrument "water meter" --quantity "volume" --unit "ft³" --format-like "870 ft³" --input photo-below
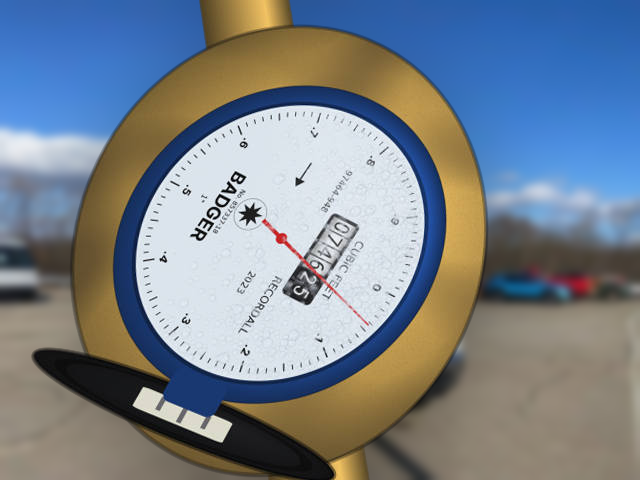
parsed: 74625.04 ft³
